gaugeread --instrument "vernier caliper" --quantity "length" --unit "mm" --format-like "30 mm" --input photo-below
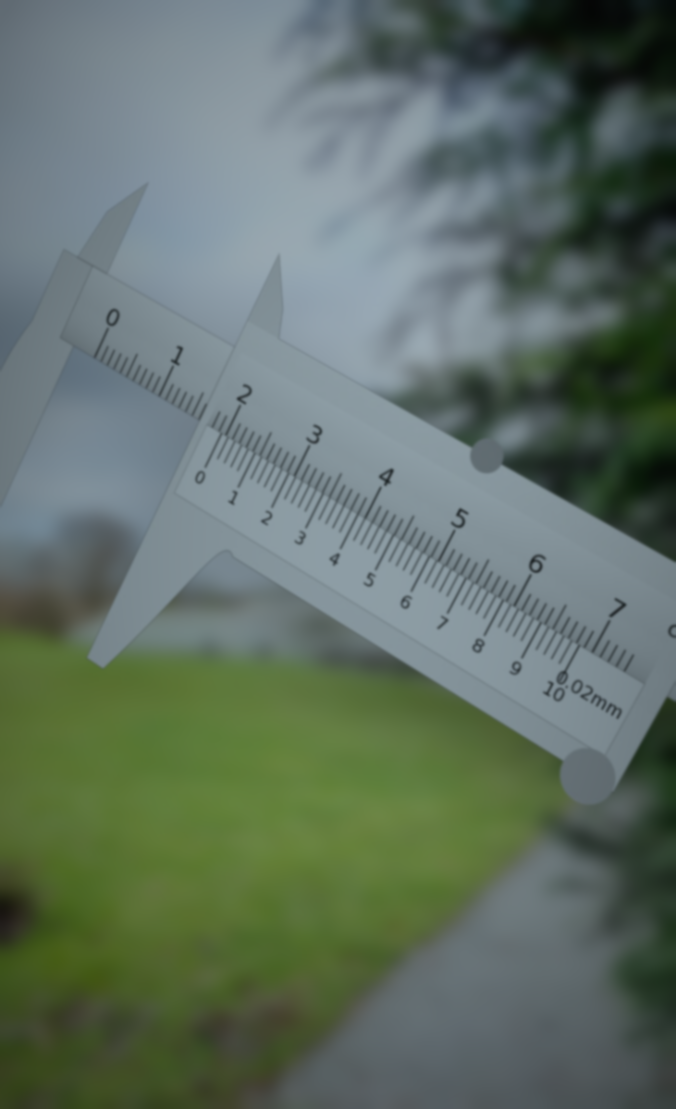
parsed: 19.4 mm
